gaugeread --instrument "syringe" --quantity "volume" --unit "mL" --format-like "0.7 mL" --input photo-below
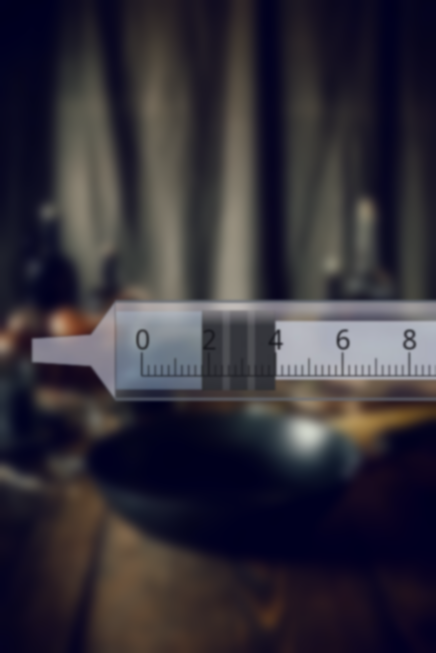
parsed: 1.8 mL
